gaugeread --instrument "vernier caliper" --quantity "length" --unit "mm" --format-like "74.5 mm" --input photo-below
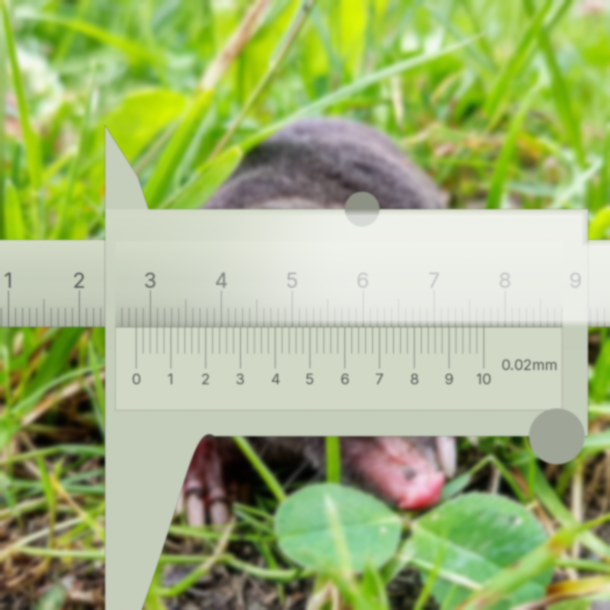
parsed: 28.0 mm
